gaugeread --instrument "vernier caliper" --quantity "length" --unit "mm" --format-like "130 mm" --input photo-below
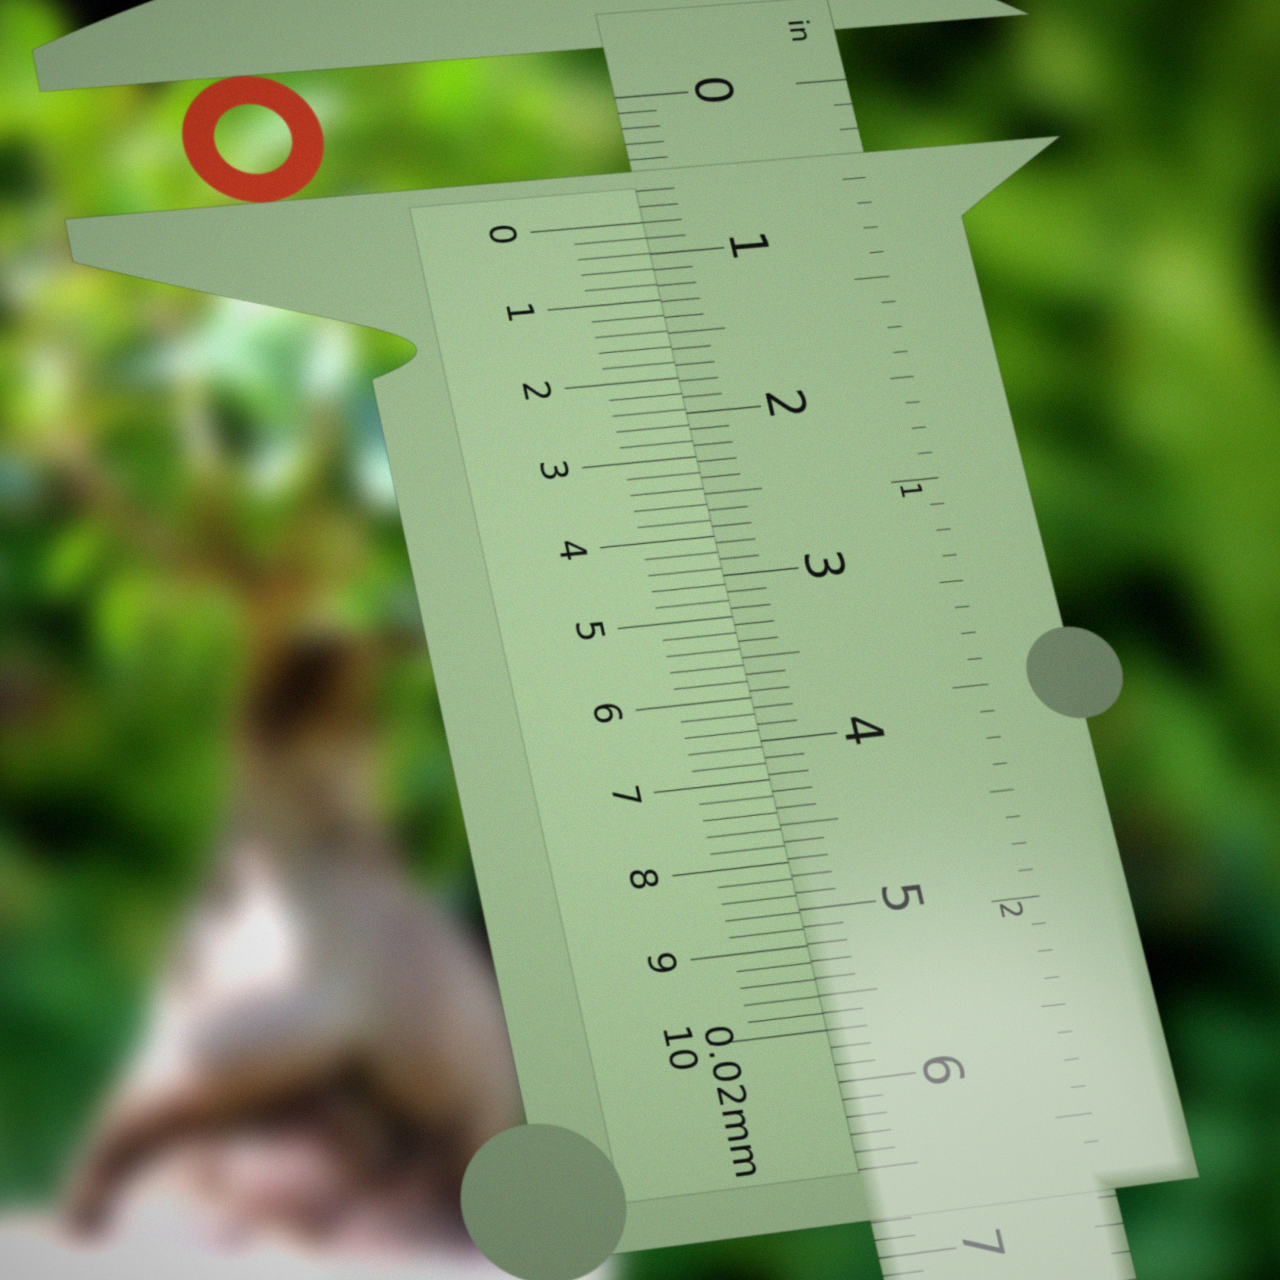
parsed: 8.0 mm
